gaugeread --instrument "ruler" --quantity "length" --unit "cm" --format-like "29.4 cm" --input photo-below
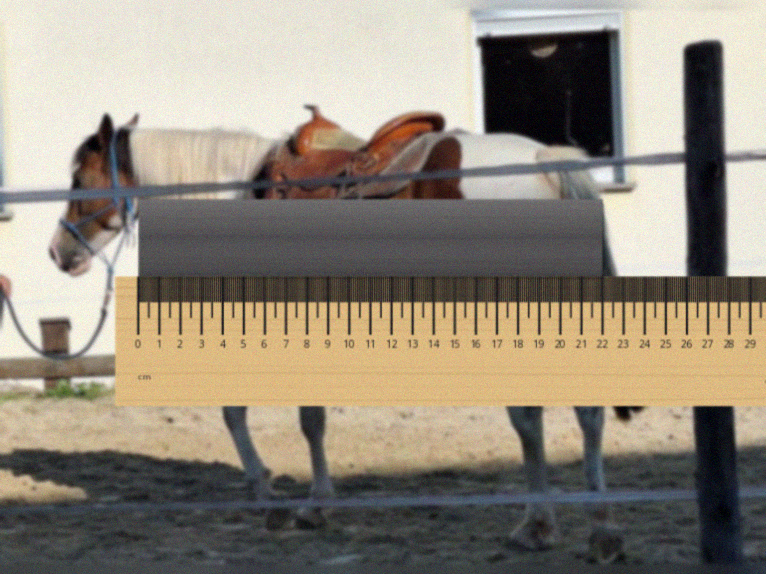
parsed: 22 cm
